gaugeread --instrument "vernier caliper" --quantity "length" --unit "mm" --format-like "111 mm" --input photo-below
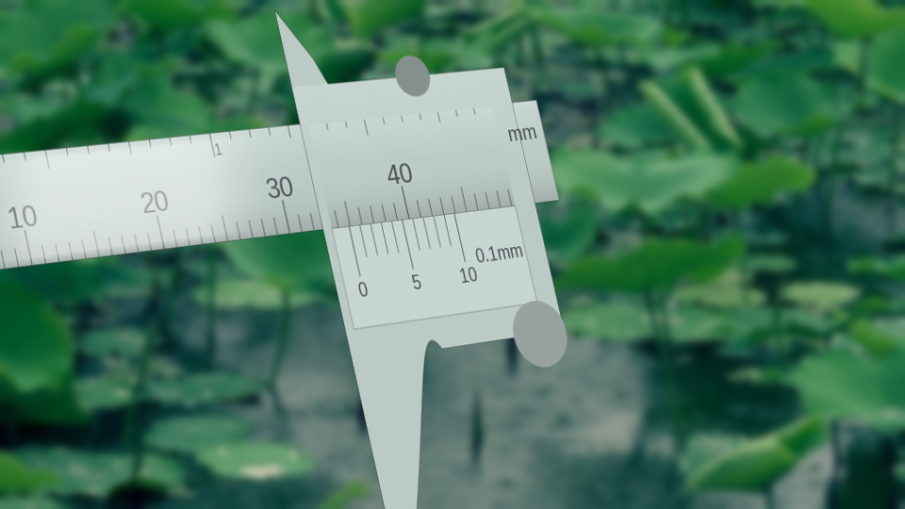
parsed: 34.9 mm
